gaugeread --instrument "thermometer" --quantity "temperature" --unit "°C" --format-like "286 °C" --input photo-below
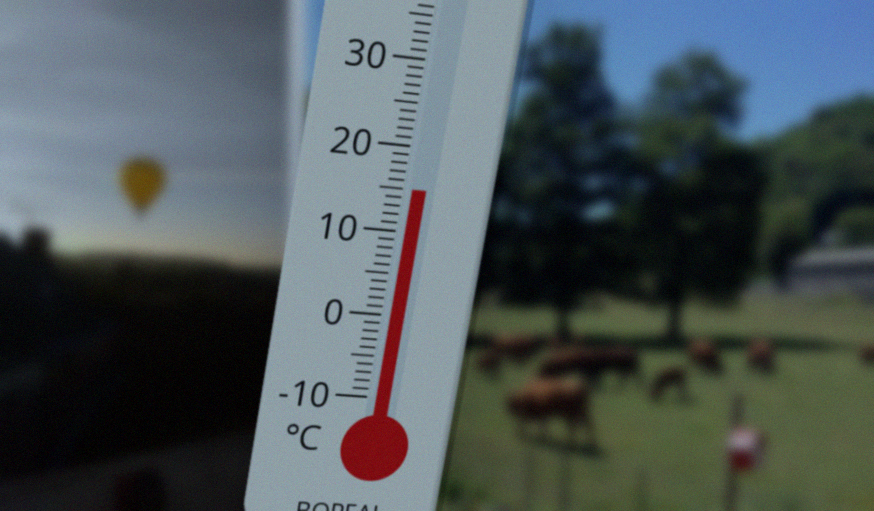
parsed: 15 °C
